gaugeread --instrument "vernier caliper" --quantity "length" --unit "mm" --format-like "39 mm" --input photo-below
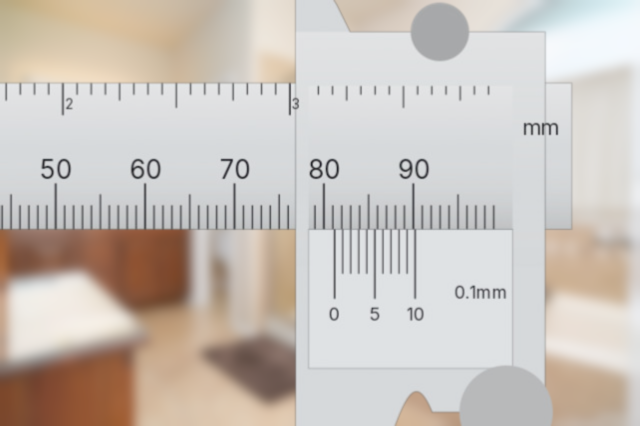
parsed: 81.2 mm
